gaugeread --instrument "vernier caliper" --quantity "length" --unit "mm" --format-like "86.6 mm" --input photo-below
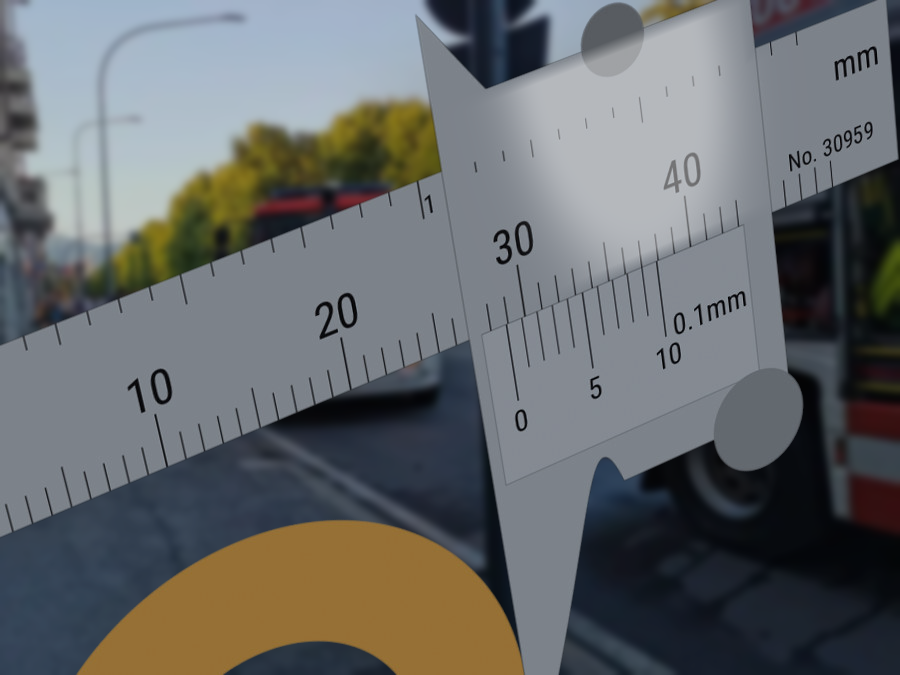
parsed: 28.9 mm
